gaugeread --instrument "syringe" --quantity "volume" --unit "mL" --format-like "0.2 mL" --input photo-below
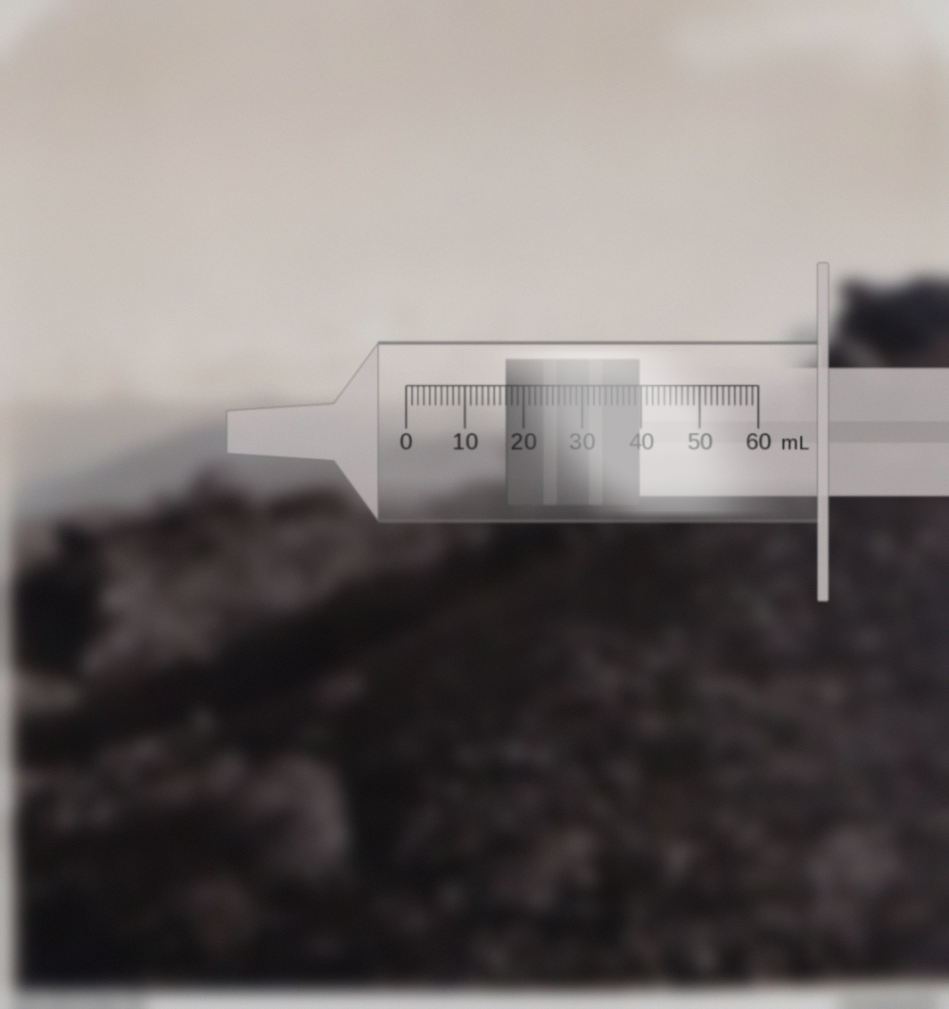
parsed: 17 mL
